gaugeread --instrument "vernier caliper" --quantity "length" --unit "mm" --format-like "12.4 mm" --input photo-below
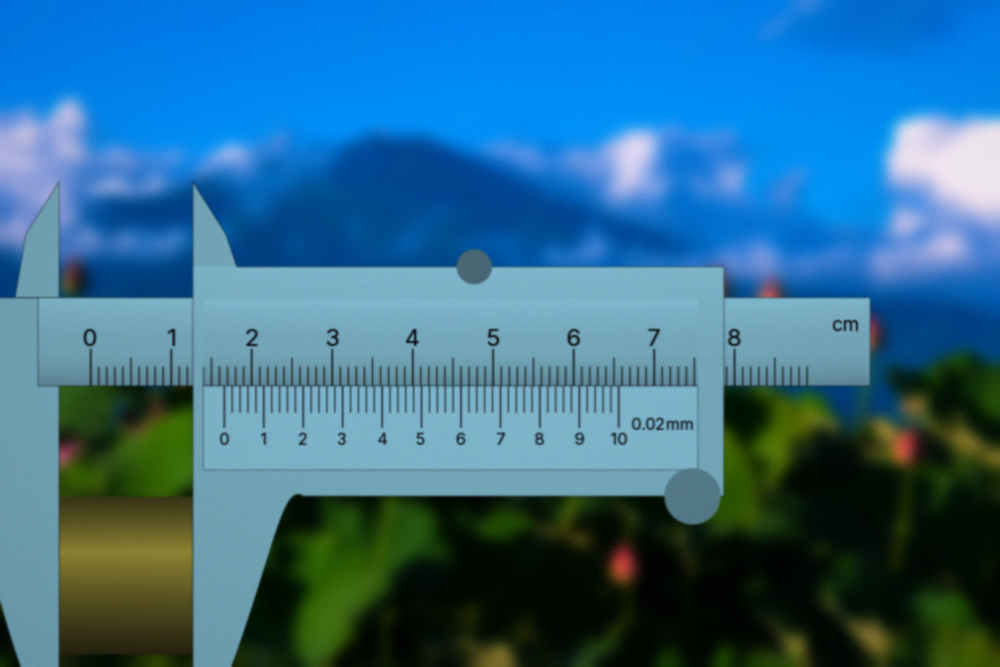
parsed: 16.6 mm
